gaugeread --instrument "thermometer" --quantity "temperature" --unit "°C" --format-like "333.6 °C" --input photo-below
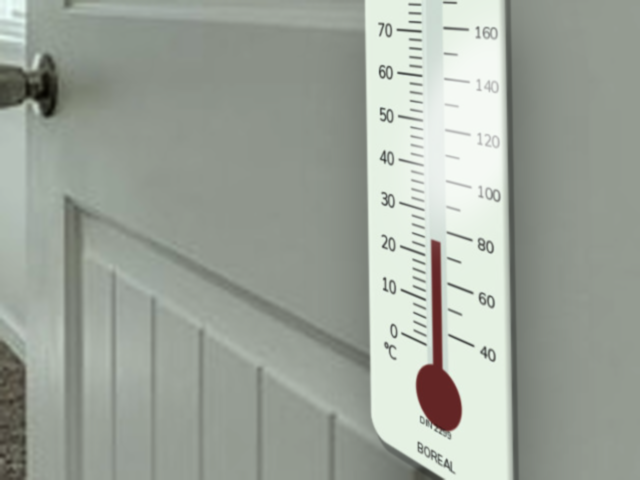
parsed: 24 °C
